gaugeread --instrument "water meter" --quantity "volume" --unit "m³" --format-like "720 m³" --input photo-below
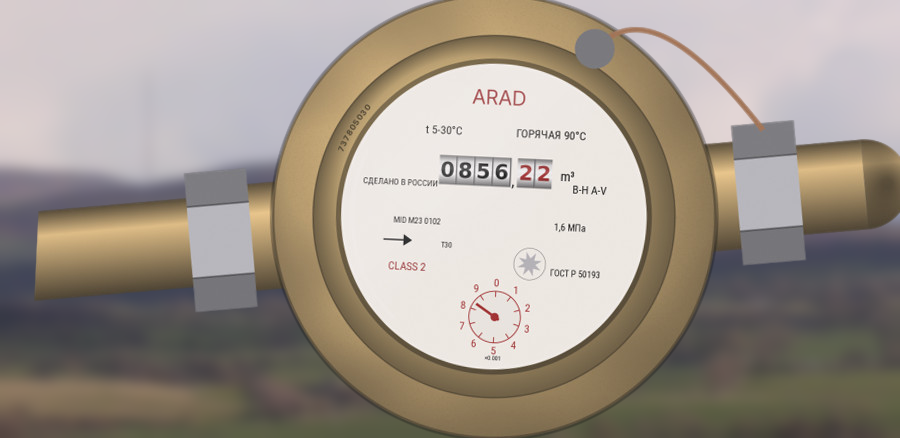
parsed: 856.228 m³
